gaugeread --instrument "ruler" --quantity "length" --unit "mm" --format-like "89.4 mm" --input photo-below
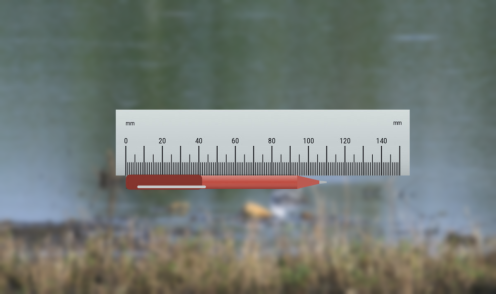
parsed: 110 mm
